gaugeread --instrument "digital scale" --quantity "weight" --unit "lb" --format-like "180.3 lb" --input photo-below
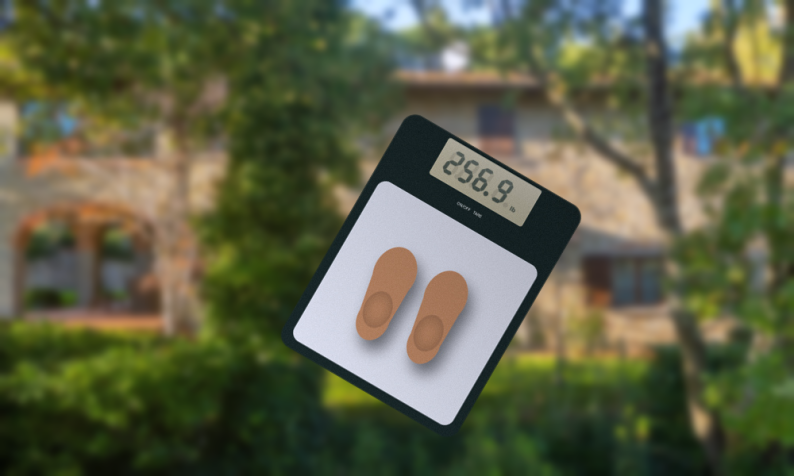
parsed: 256.9 lb
